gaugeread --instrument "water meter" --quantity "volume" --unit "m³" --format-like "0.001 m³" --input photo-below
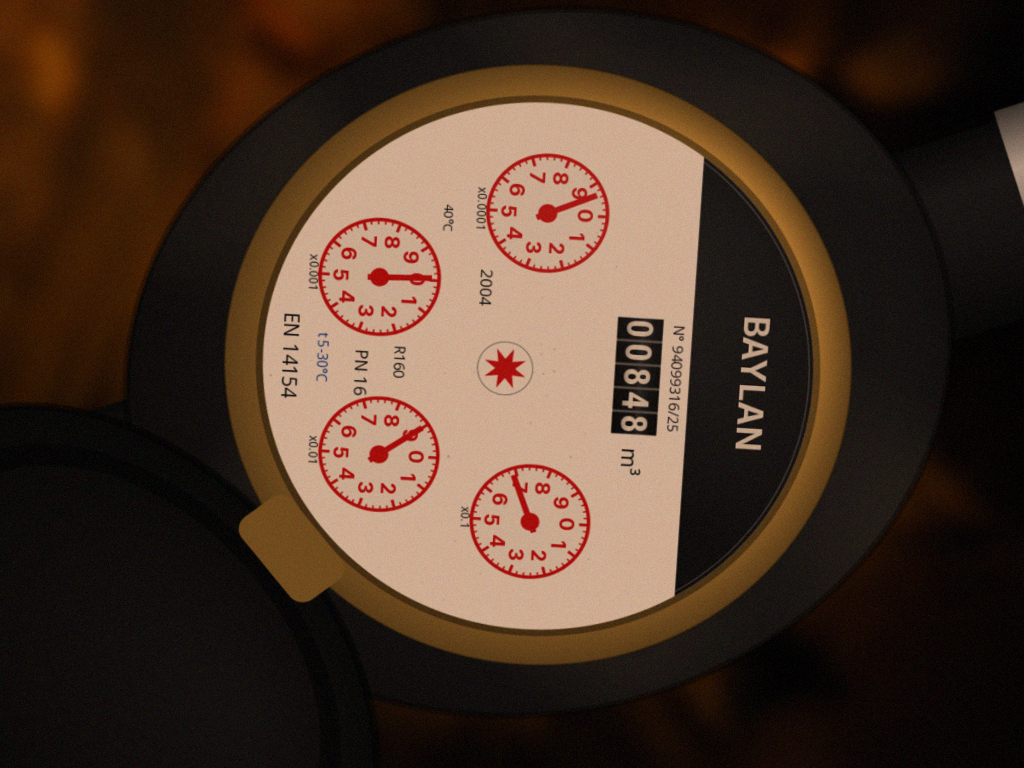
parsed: 848.6899 m³
